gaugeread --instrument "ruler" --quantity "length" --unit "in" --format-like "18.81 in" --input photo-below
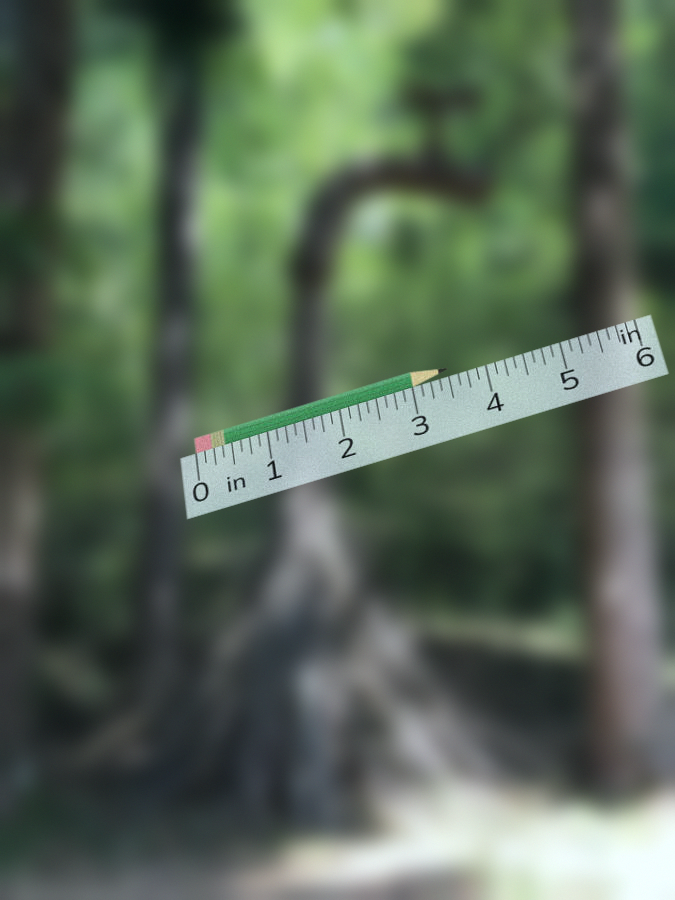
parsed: 3.5 in
